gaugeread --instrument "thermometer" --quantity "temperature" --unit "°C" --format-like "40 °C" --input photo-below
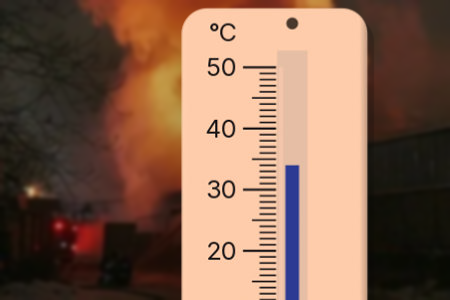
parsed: 34 °C
